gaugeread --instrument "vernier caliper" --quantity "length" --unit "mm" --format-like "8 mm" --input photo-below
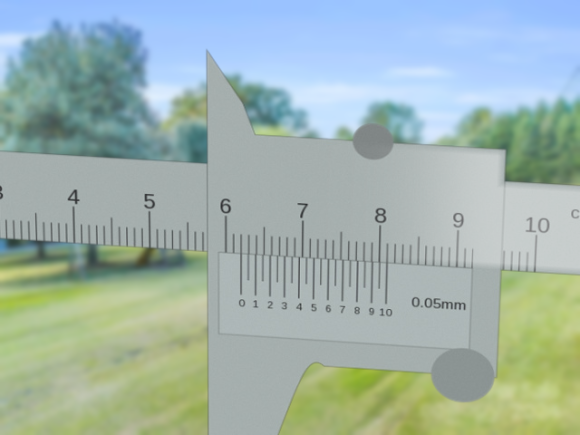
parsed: 62.0 mm
